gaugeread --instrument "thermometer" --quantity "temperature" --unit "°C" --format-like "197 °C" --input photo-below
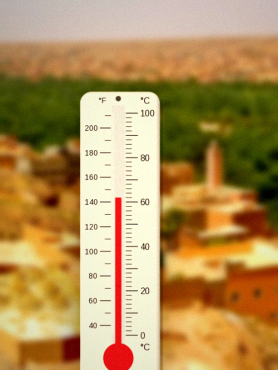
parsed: 62 °C
